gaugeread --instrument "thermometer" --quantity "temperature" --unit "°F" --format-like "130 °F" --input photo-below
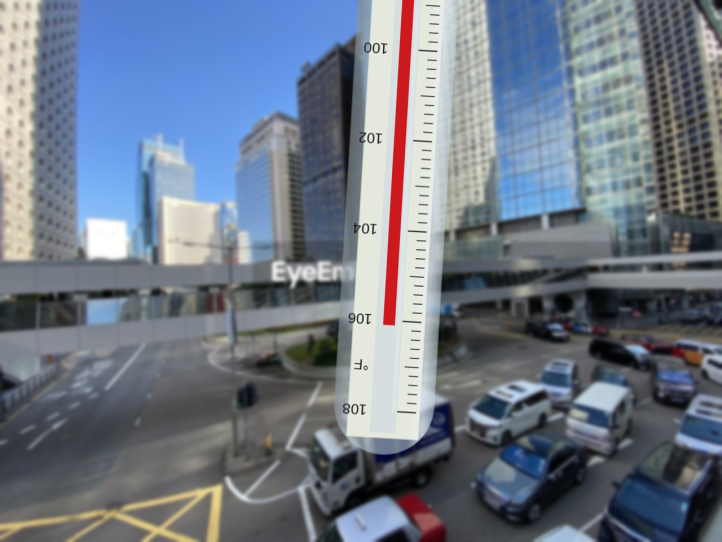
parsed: 106.1 °F
